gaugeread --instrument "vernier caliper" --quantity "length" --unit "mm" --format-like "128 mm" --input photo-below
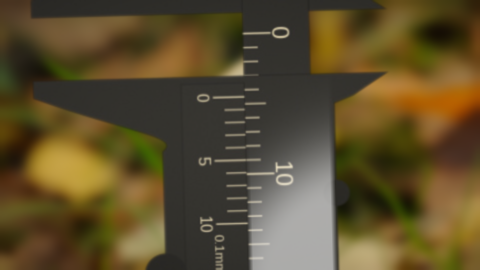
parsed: 4.5 mm
